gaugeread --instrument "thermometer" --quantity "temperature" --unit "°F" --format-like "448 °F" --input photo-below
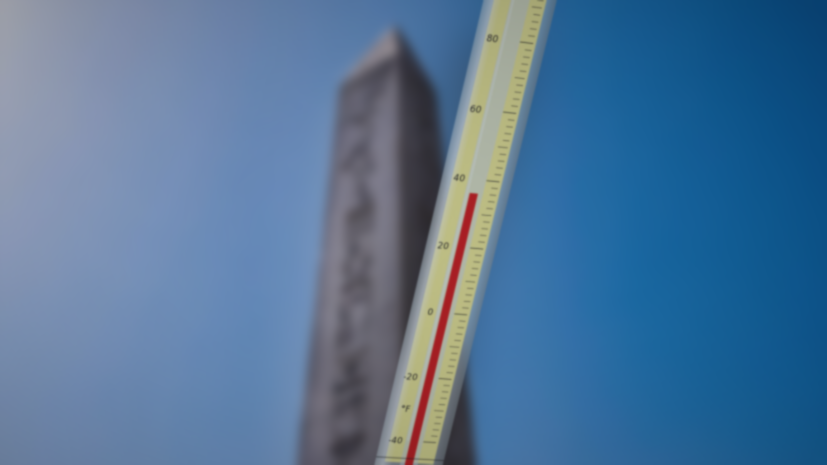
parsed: 36 °F
